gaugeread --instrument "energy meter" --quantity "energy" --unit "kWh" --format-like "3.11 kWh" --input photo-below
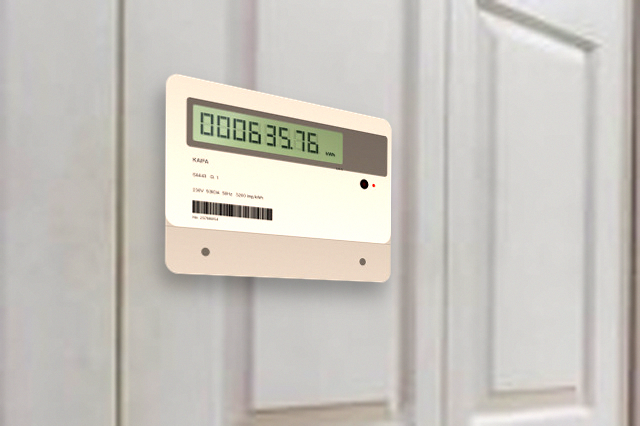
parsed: 635.76 kWh
